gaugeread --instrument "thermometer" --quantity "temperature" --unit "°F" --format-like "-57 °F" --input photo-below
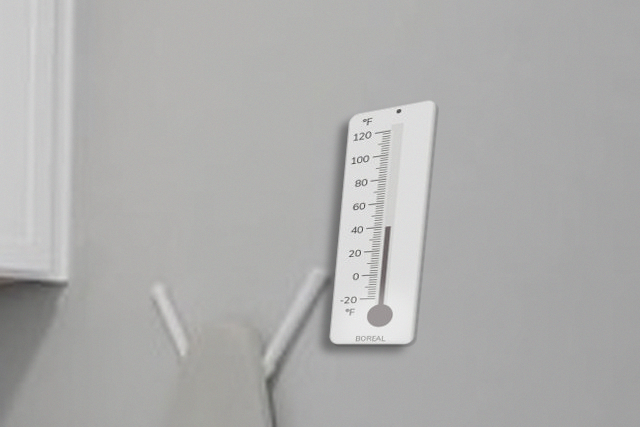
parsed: 40 °F
